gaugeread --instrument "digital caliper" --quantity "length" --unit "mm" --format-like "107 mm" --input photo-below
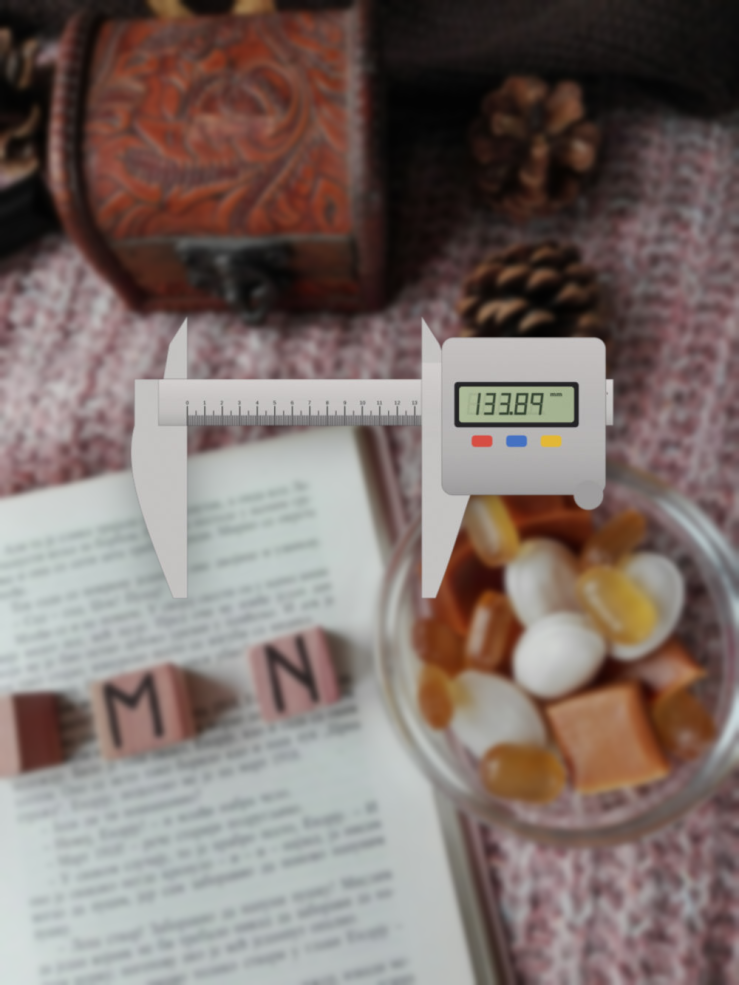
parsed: 133.89 mm
